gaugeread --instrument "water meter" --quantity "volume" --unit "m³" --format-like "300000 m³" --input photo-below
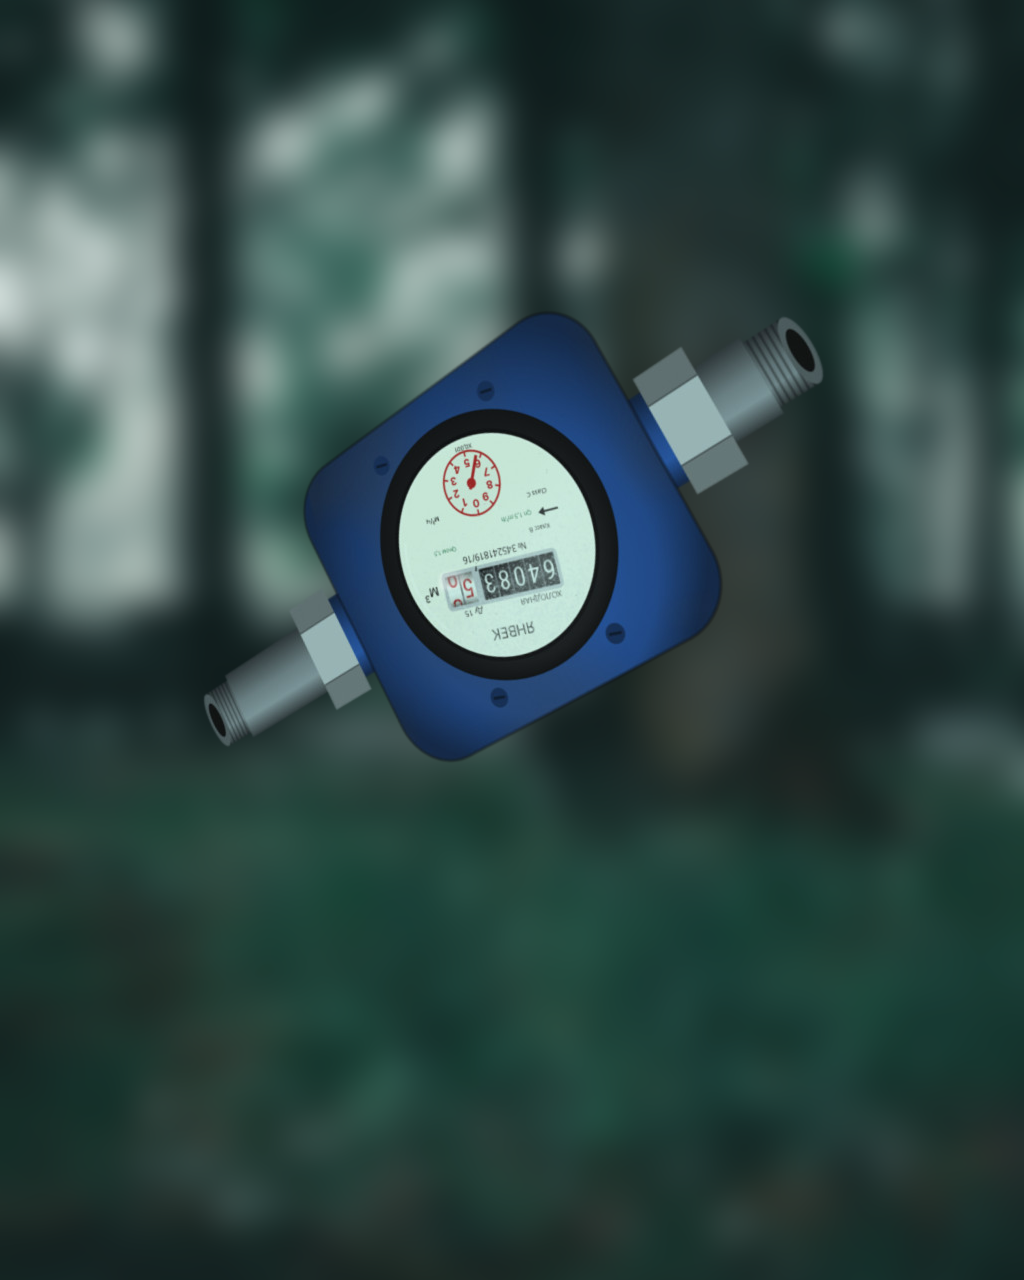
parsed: 64083.585 m³
